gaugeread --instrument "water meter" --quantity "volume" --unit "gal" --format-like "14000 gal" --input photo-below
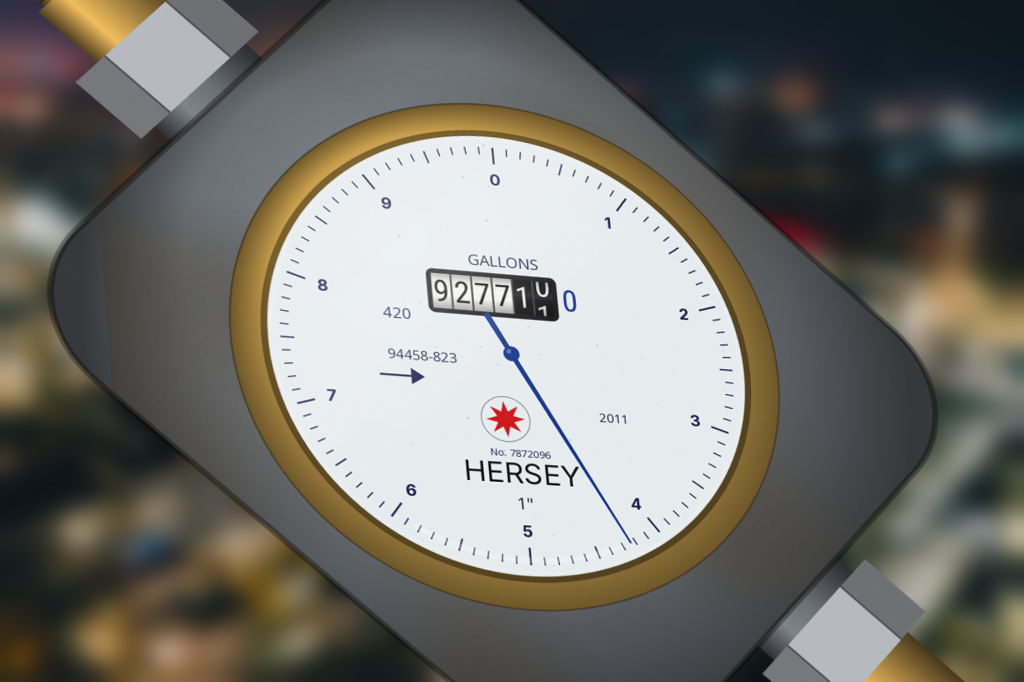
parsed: 9277104.2 gal
